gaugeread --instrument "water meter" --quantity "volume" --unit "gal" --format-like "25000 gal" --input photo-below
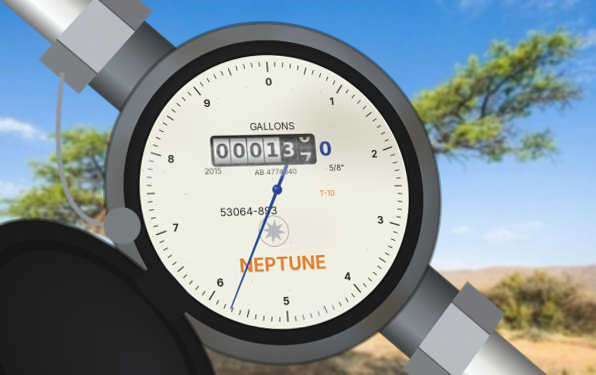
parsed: 1365.7 gal
